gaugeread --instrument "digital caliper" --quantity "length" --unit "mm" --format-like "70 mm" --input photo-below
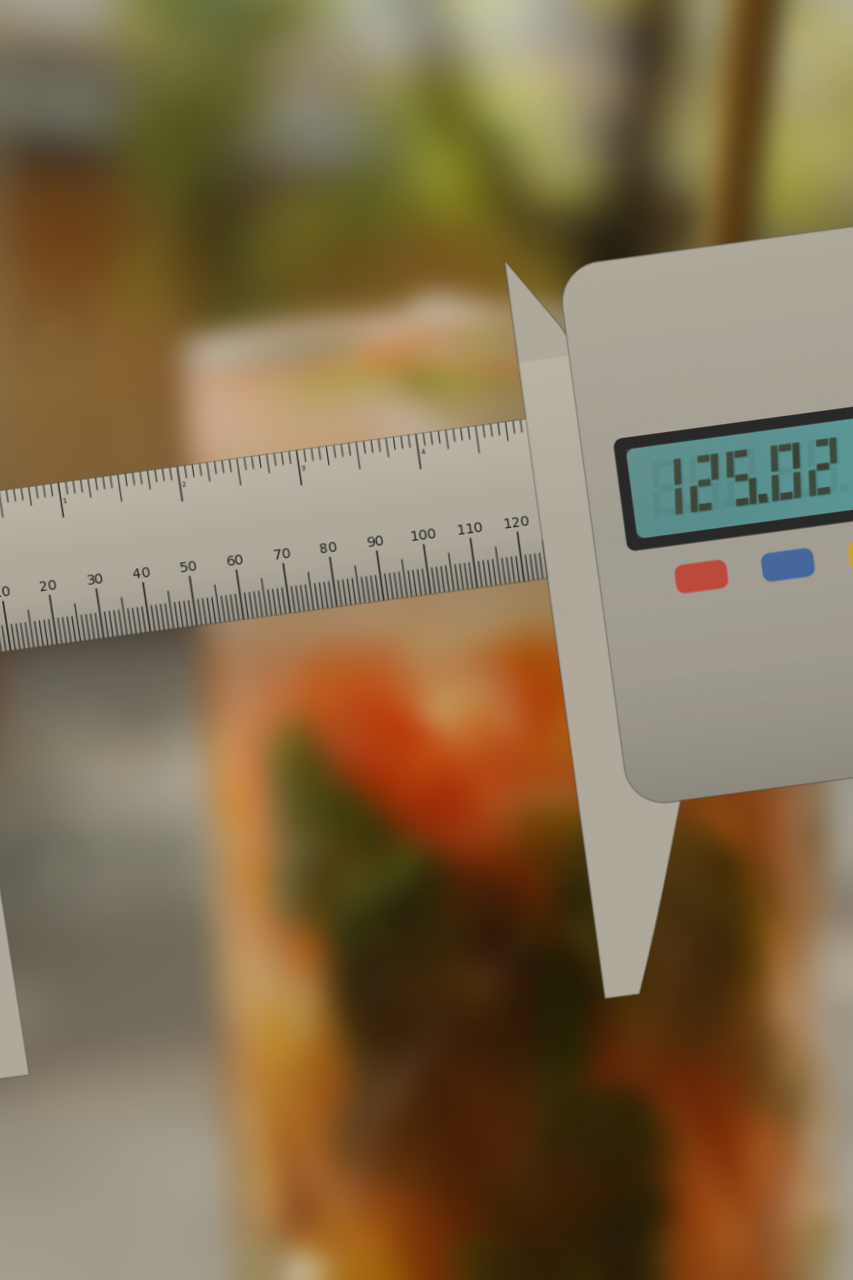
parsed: 125.02 mm
